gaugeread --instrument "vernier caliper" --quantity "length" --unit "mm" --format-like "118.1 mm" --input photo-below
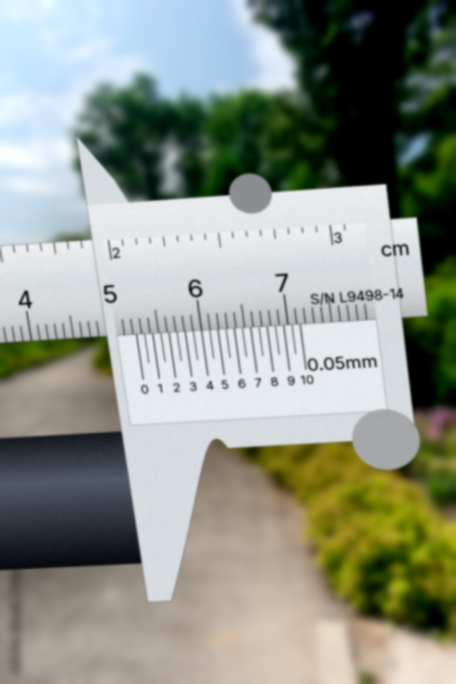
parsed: 52.4 mm
